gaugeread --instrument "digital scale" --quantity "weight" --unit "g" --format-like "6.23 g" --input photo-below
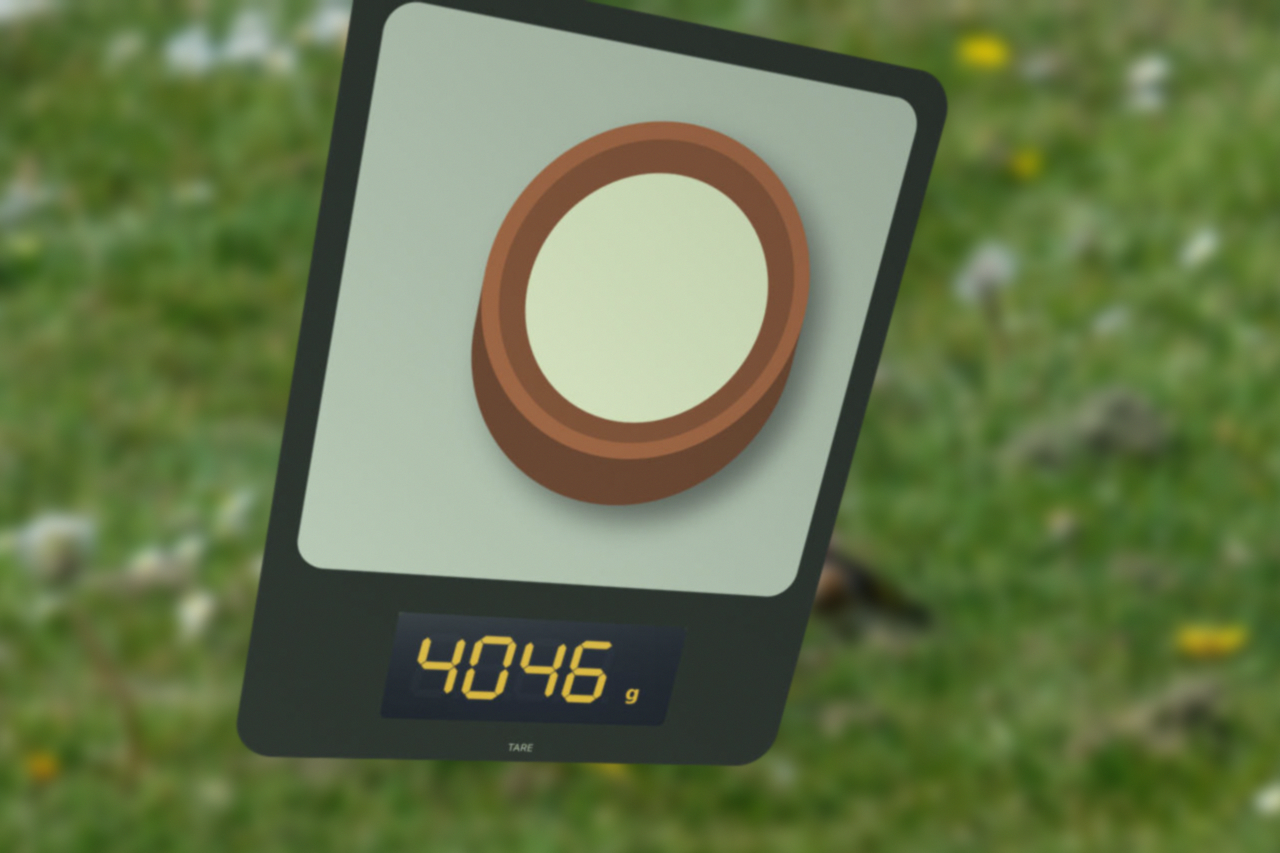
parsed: 4046 g
